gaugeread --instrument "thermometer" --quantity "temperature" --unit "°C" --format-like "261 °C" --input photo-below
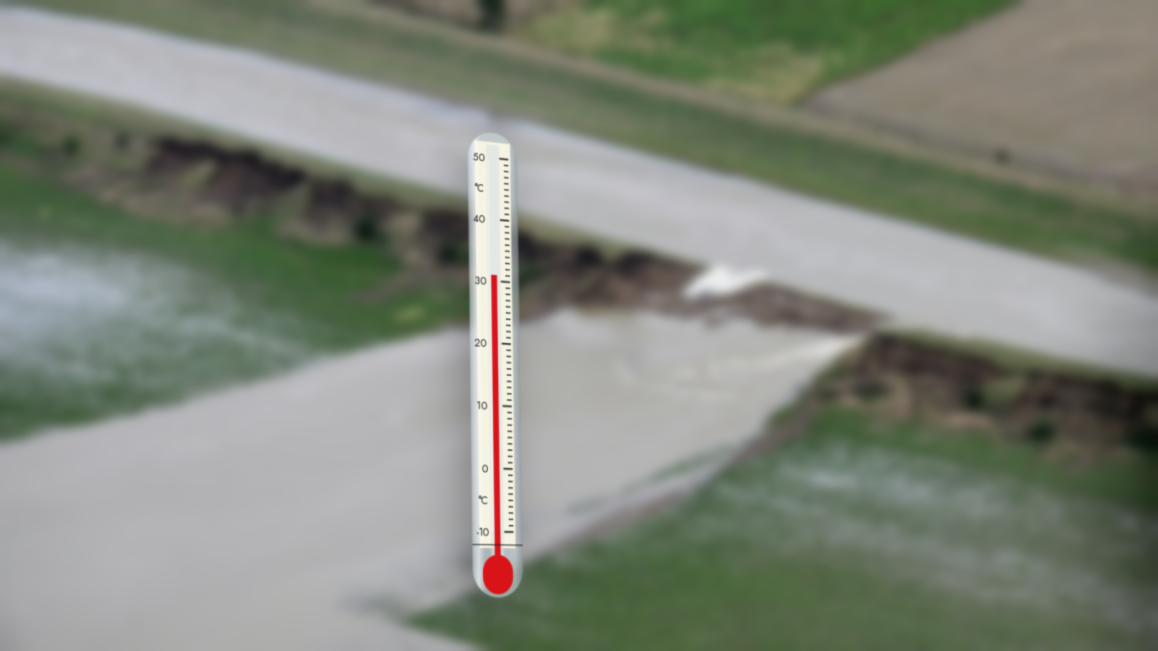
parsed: 31 °C
